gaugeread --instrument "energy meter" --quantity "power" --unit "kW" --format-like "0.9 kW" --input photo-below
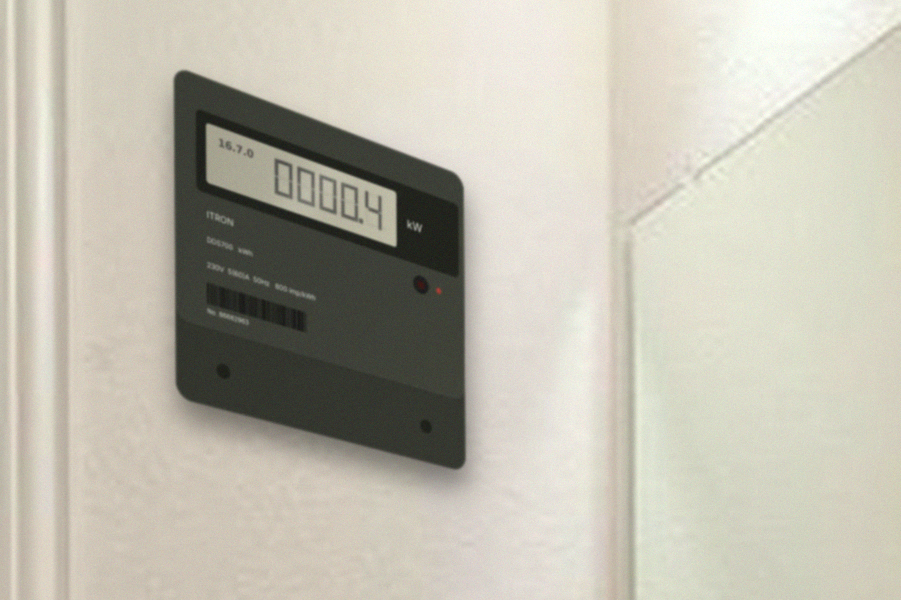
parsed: 0.4 kW
